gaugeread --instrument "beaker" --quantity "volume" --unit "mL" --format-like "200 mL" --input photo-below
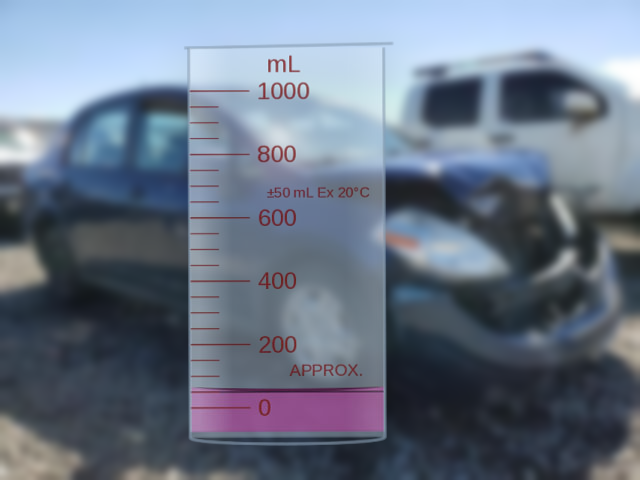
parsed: 50 mL
